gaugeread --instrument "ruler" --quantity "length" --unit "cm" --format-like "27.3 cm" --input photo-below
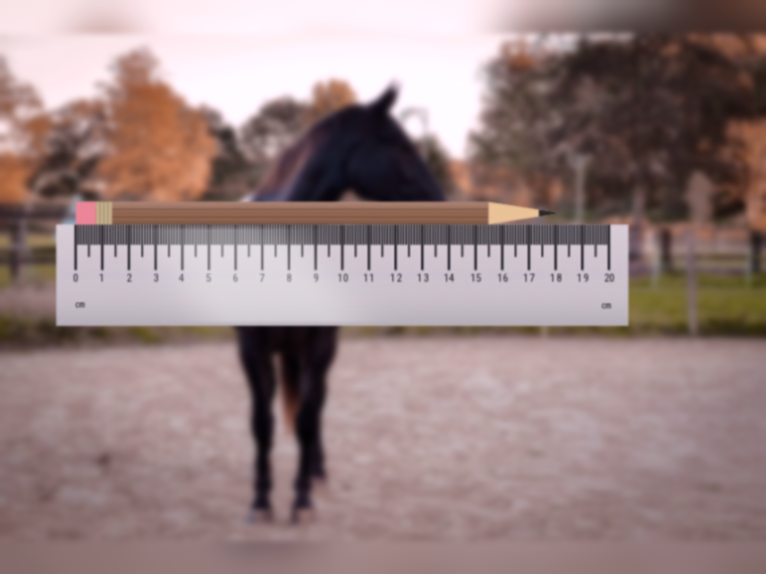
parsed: 18 cm
